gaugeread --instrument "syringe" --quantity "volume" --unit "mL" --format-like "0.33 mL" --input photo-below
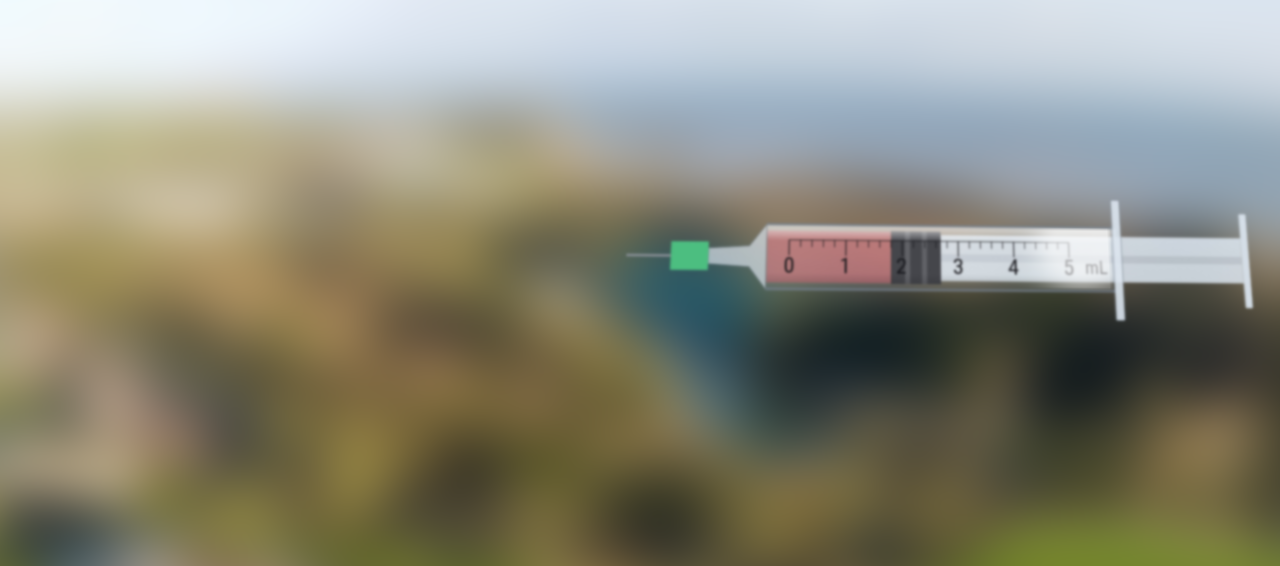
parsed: 1.8 mL
